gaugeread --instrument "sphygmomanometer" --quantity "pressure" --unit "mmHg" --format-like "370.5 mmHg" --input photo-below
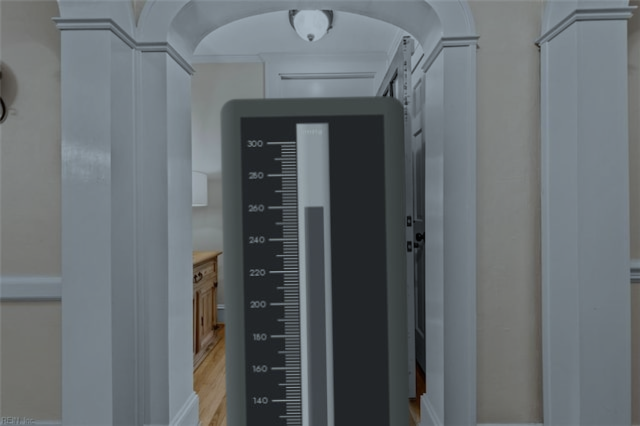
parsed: 260 mmHg
